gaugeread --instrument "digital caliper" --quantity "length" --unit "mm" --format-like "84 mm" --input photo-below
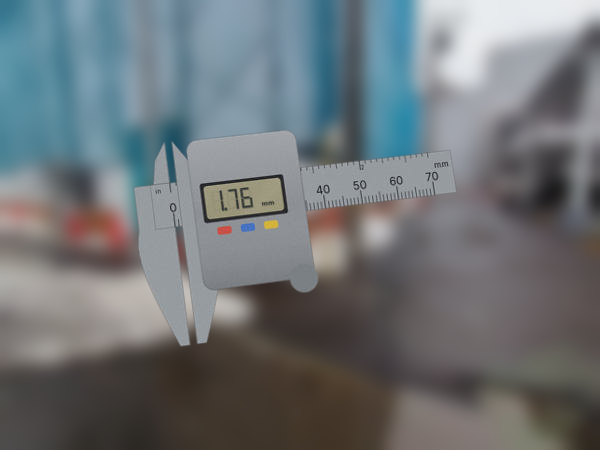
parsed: 1.76 mm
